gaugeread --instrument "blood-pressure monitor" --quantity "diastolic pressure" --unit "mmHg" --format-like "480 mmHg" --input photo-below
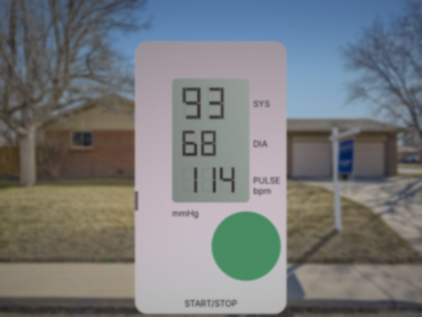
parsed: 68 mmHg
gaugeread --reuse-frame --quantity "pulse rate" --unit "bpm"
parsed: 114 bpm
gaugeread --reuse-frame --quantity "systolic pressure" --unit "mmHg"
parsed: 93 mmHg
